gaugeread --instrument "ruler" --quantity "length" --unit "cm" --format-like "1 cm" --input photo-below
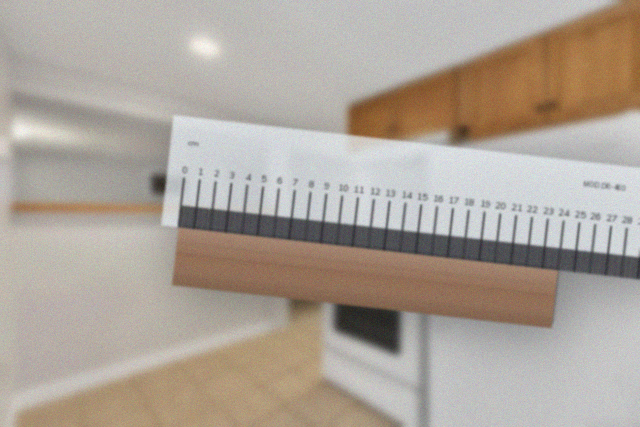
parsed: 24 cm
